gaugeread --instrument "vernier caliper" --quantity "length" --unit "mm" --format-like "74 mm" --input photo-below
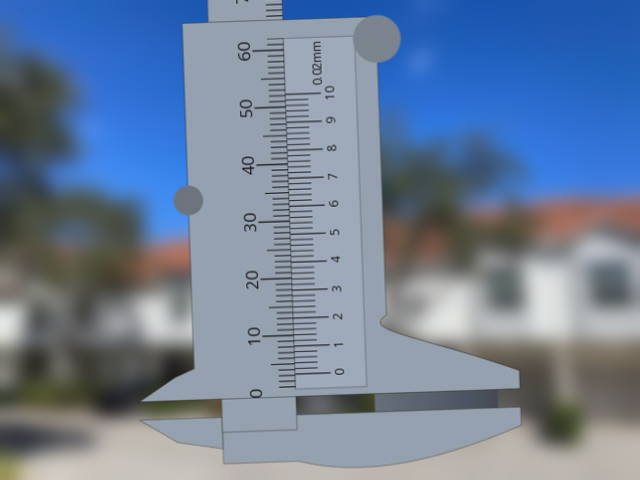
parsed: 3.2 mm
